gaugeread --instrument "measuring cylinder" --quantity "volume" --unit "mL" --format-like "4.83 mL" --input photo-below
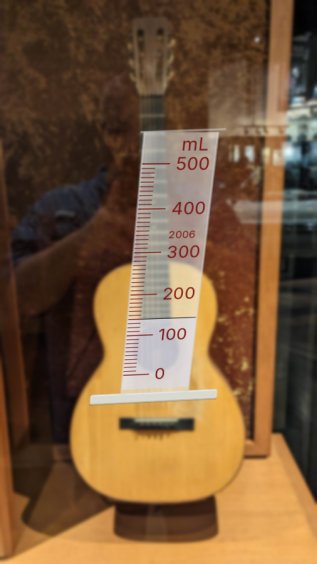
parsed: 140 mL
